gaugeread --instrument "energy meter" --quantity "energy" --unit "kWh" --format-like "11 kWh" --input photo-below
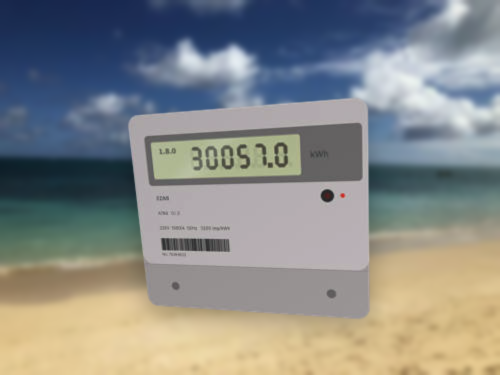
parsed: 30057.0 kWh
